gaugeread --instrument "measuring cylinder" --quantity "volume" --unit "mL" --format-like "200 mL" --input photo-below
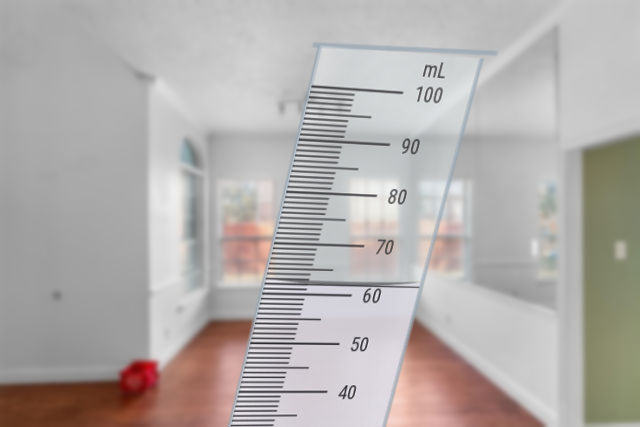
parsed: 62 mL
